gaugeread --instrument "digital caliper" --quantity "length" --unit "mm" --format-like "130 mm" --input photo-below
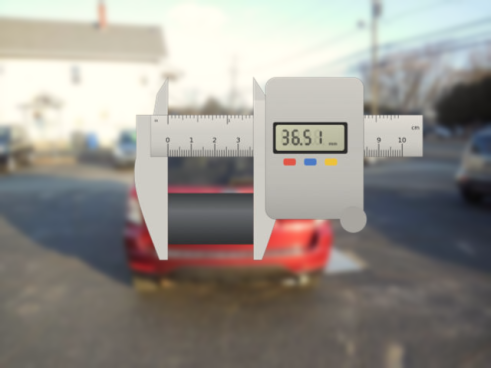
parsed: 36.51 mm
